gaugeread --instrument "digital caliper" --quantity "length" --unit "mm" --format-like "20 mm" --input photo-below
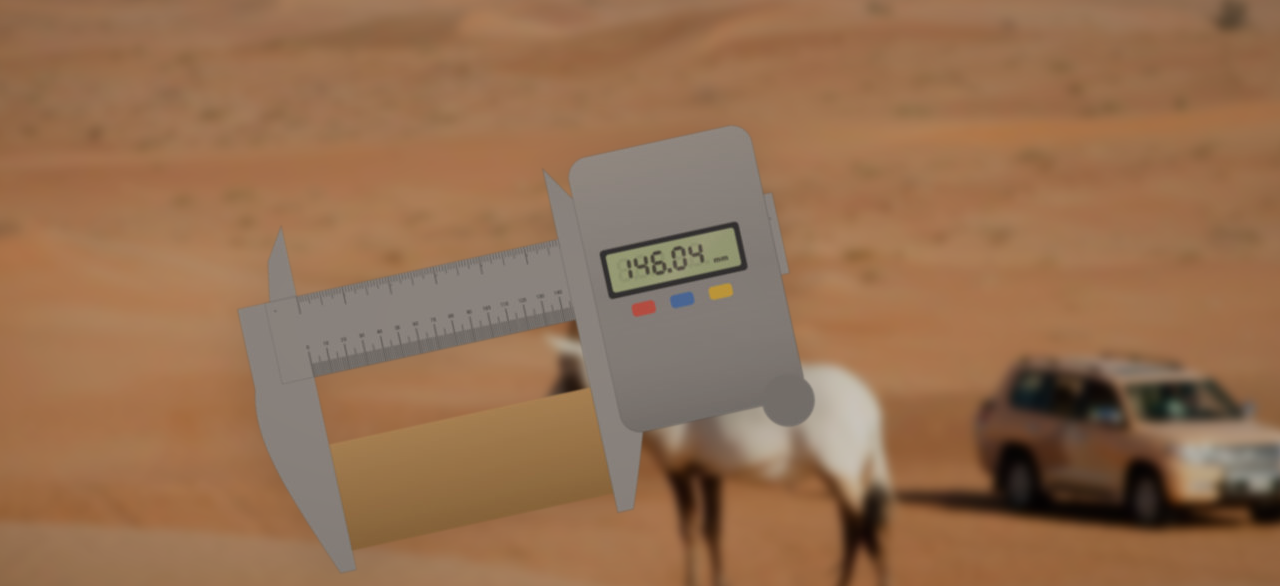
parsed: 146.04 mm
